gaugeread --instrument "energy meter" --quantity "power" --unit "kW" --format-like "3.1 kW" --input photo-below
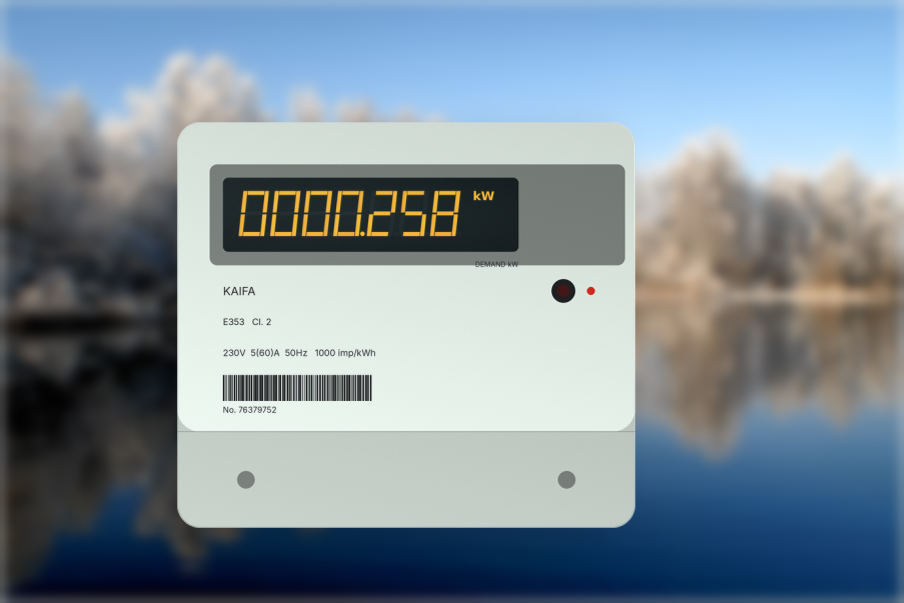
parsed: 0.258 kW
